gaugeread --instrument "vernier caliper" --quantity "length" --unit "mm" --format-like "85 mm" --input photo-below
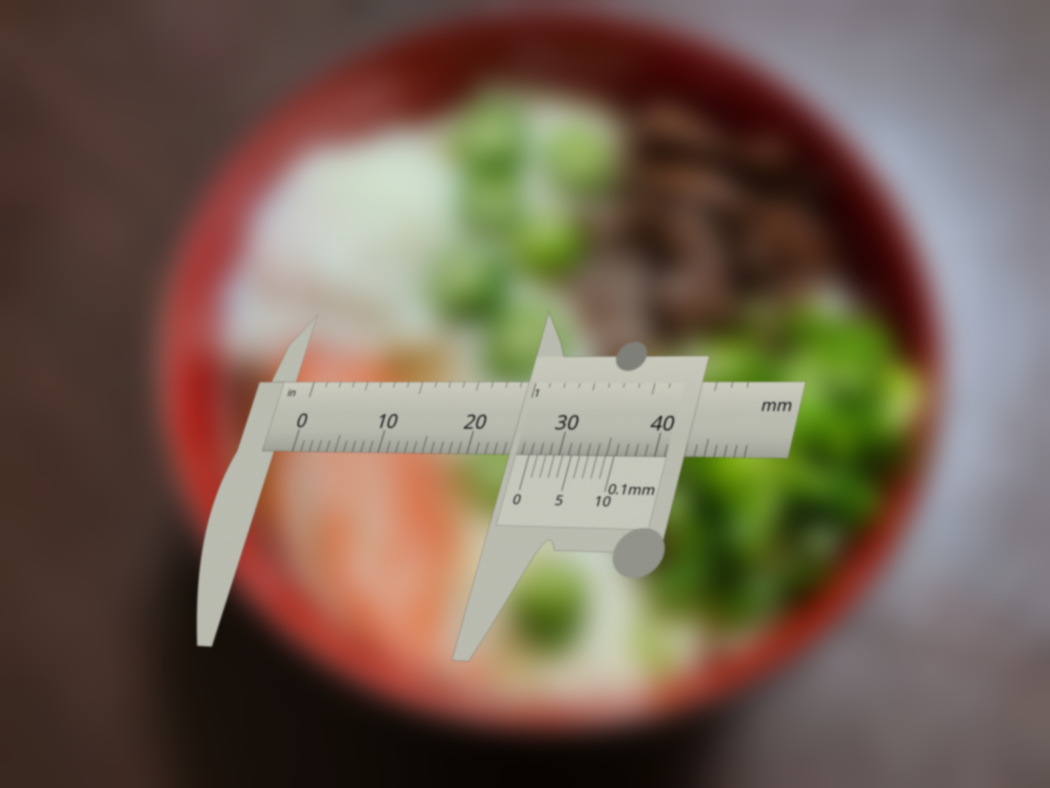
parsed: 26.8 mm
